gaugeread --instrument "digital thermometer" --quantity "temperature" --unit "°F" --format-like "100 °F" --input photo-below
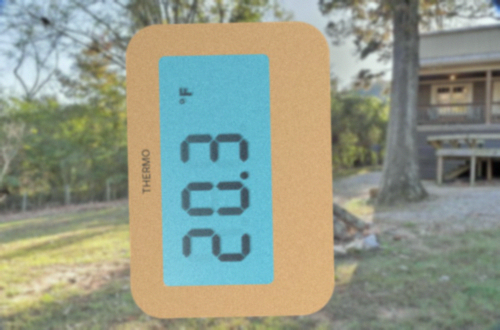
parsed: 20.3 °F
